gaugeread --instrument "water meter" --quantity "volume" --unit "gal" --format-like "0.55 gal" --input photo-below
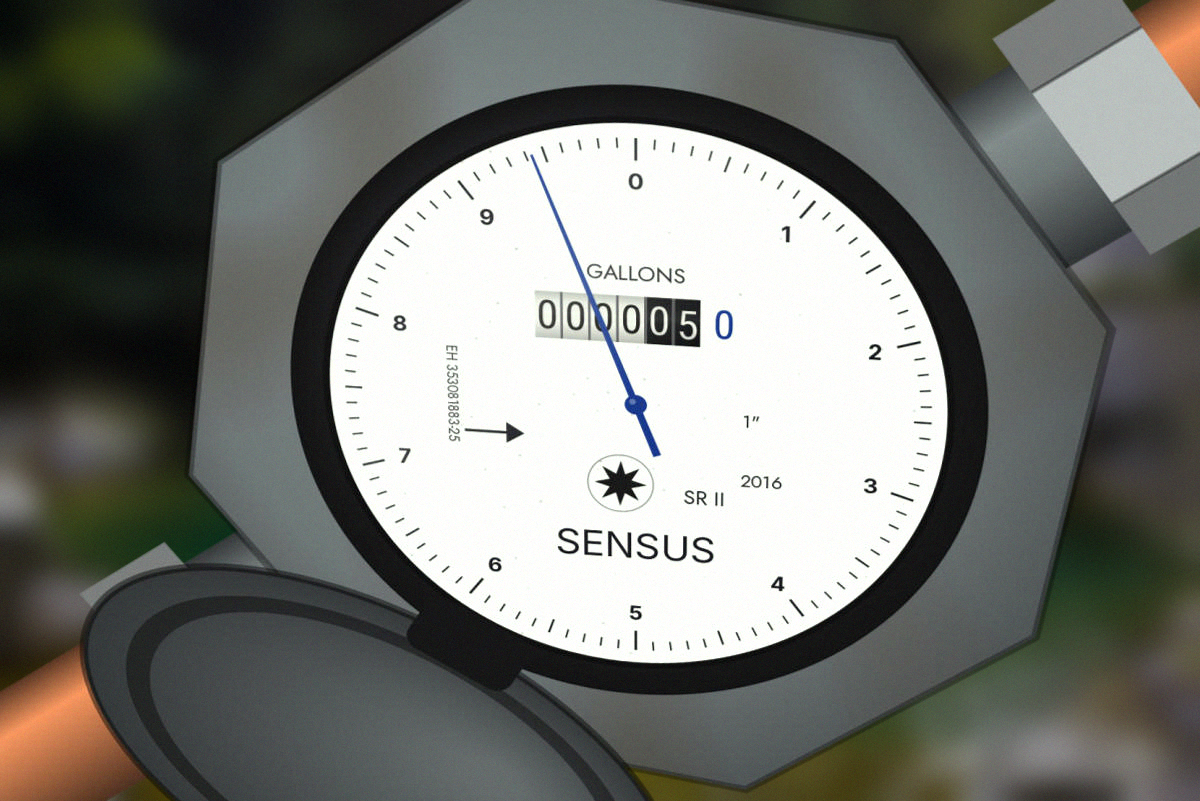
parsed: 49.4 gal
